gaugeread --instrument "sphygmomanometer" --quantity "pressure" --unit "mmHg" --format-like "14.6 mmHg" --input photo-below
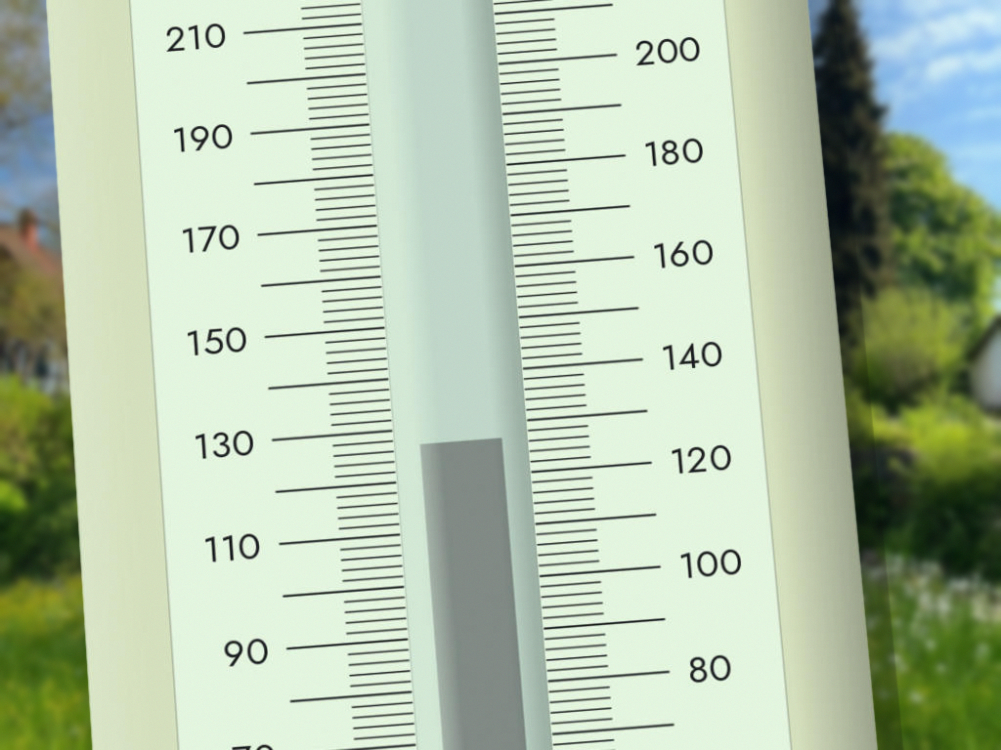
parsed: 127 mmHg
